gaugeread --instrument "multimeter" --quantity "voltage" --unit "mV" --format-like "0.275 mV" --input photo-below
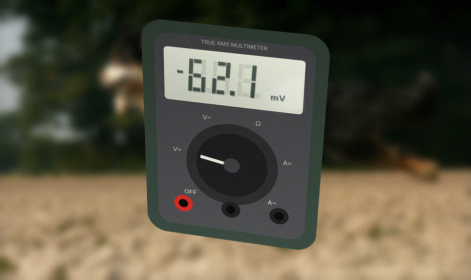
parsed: -62.1 mV
